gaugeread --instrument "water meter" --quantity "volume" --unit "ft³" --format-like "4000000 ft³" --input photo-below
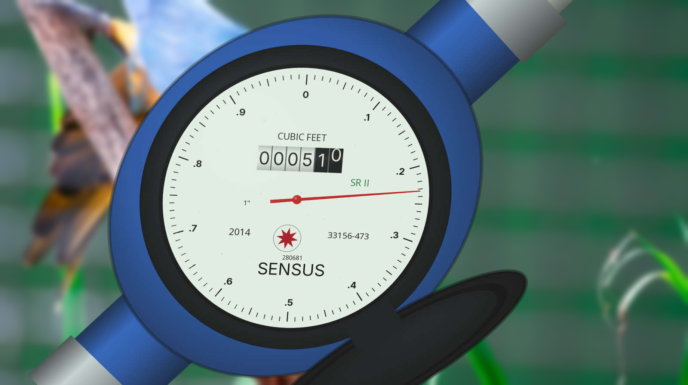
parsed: 510.23 ft³
